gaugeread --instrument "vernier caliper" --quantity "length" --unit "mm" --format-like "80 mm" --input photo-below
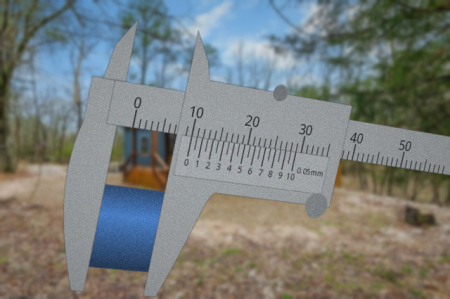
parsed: 10.0 mm
